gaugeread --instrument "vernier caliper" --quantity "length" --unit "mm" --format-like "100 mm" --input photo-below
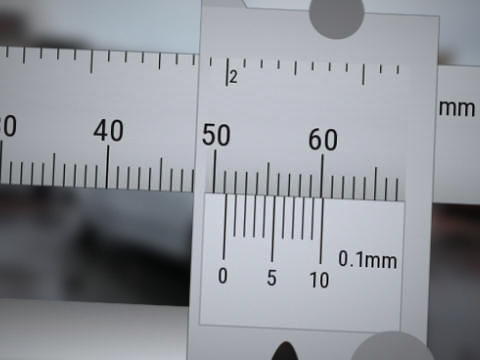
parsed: 51.2 mm
